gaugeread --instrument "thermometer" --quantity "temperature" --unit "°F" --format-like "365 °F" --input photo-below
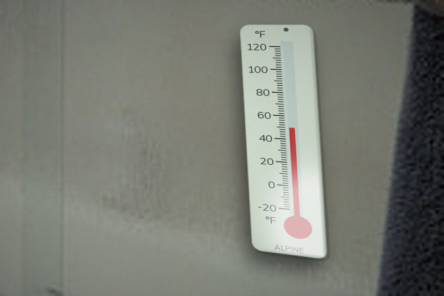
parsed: 50 °F
